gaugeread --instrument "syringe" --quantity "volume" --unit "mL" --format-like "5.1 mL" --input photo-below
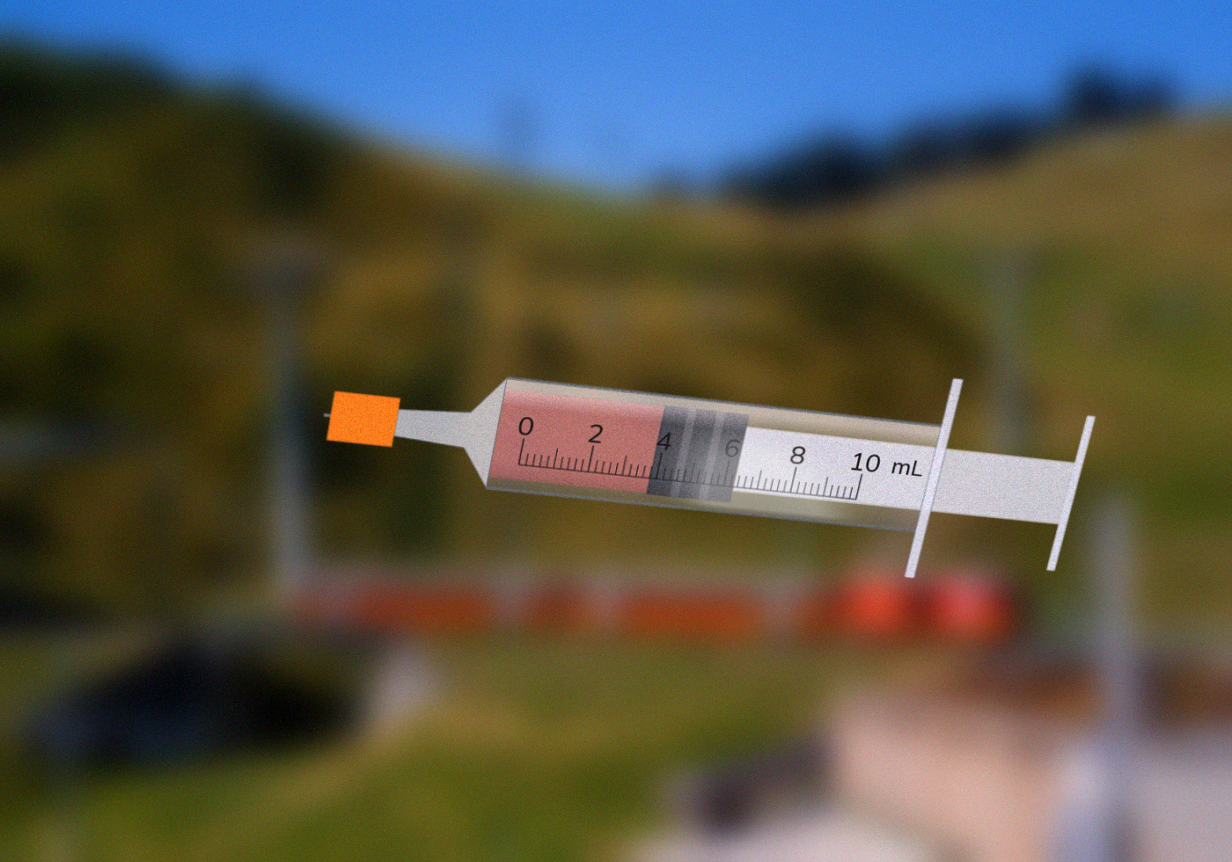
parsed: 3.8 mL
